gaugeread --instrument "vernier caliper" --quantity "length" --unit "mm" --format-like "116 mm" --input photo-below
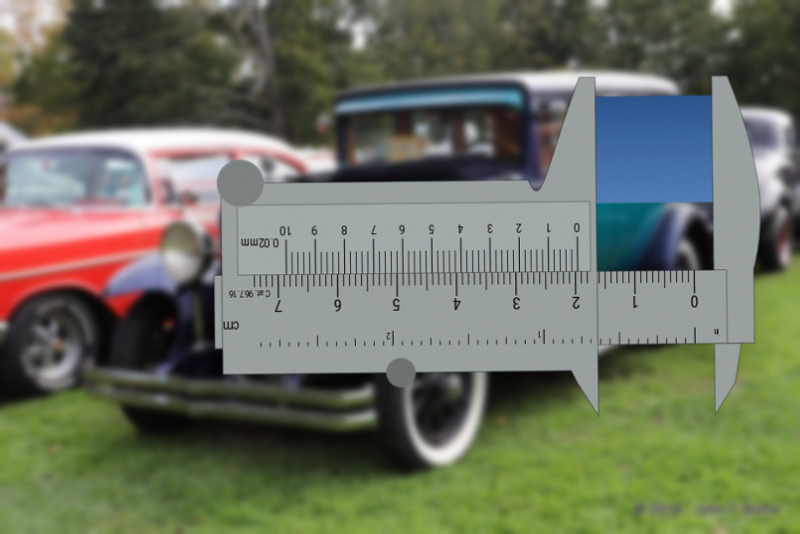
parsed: 19.6 mm
